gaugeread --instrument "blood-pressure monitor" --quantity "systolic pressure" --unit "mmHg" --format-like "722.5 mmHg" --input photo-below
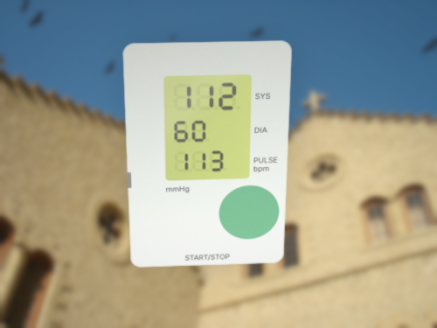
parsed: 112 mmHg
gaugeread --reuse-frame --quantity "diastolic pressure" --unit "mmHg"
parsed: 60 mmHg
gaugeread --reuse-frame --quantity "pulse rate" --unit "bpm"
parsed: 113 bpm
